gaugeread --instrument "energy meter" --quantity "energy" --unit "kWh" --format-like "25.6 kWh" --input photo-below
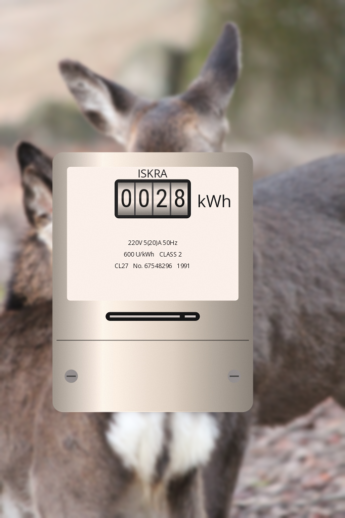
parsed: 28 kWh
